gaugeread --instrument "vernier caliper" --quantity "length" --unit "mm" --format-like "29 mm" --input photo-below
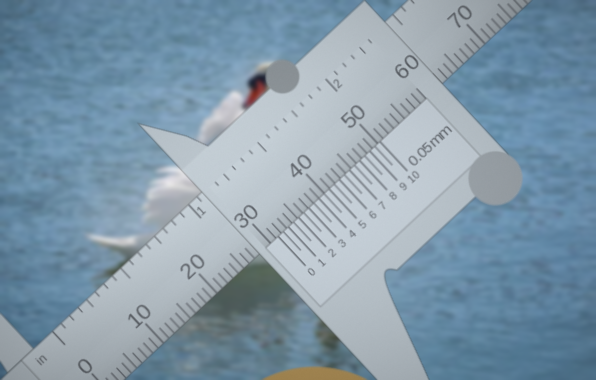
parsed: 31.4 mm
